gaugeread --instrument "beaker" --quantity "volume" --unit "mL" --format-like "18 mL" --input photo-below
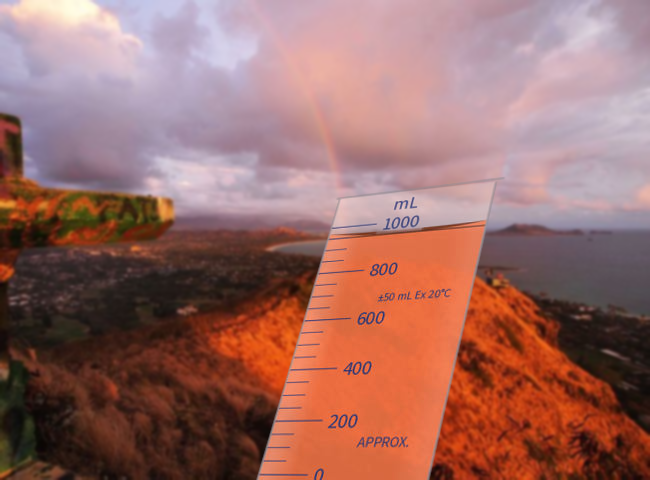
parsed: 950 mL
